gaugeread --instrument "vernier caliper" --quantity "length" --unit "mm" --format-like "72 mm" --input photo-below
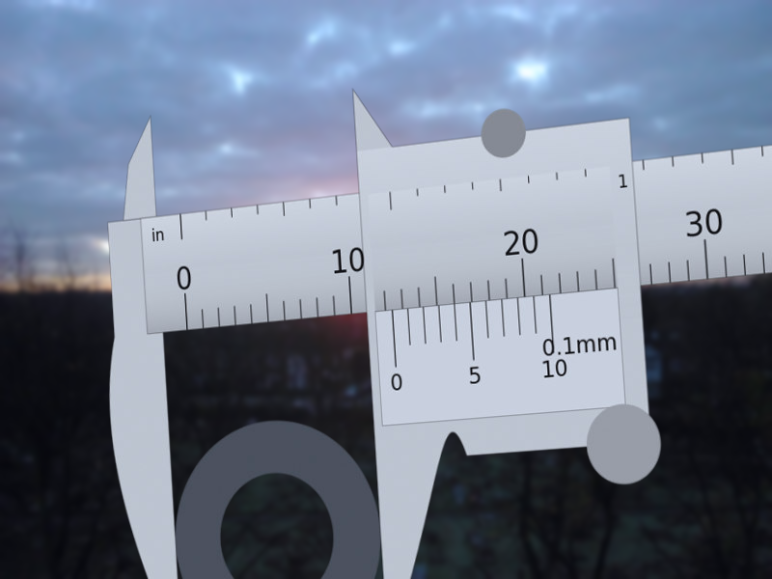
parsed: 12.4 mm
